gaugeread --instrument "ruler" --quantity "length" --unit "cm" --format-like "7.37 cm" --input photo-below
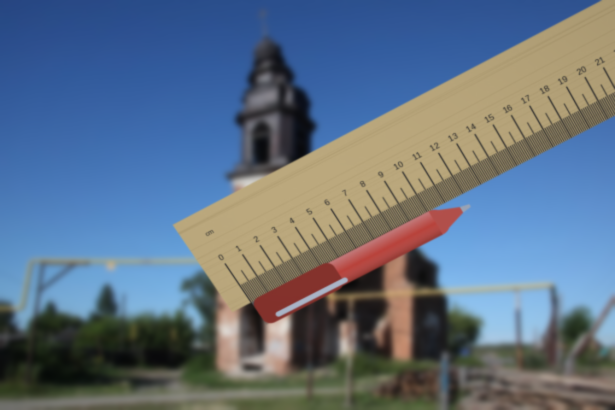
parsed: 12 cm
